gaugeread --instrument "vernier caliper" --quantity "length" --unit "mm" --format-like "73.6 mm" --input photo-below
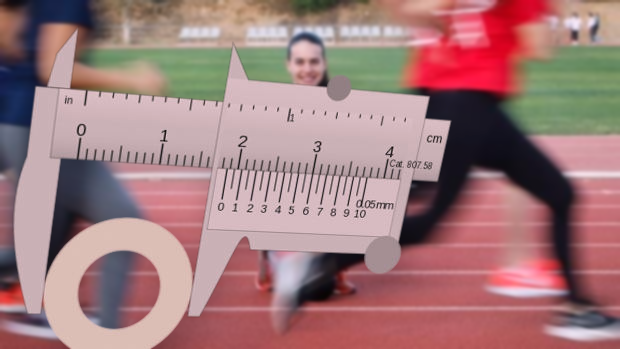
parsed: 18.6 mm
